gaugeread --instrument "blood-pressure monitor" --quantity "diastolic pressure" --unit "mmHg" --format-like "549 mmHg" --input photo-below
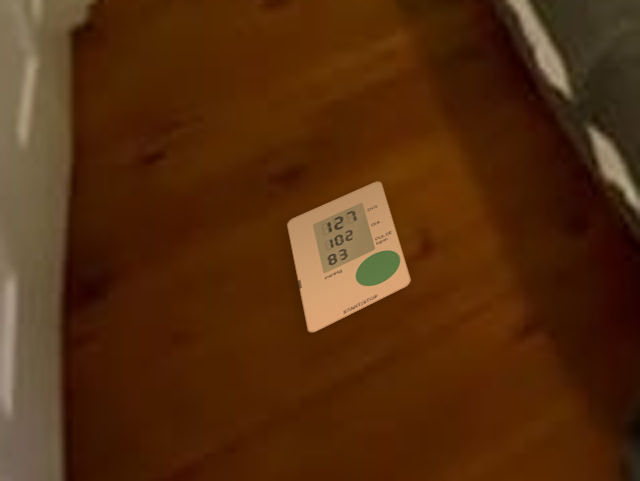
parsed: 102 mmHg
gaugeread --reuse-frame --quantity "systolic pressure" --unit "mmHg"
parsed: 127 mmHg
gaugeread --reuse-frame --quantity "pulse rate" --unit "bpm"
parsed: 83 bpm
